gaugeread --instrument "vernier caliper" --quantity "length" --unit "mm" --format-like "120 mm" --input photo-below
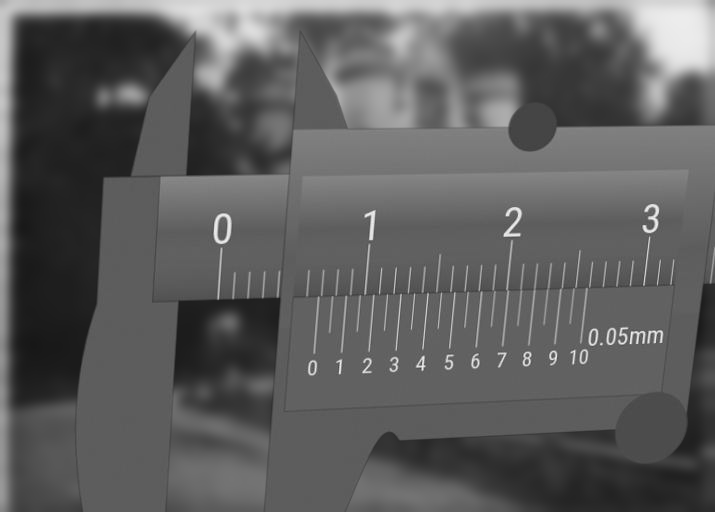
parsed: 6.8 mm
